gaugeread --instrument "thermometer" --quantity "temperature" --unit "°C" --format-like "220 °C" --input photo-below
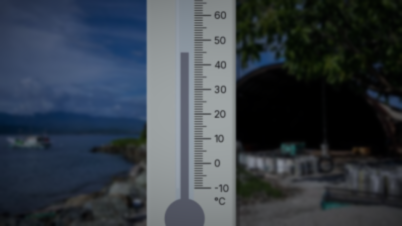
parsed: 45 °C
